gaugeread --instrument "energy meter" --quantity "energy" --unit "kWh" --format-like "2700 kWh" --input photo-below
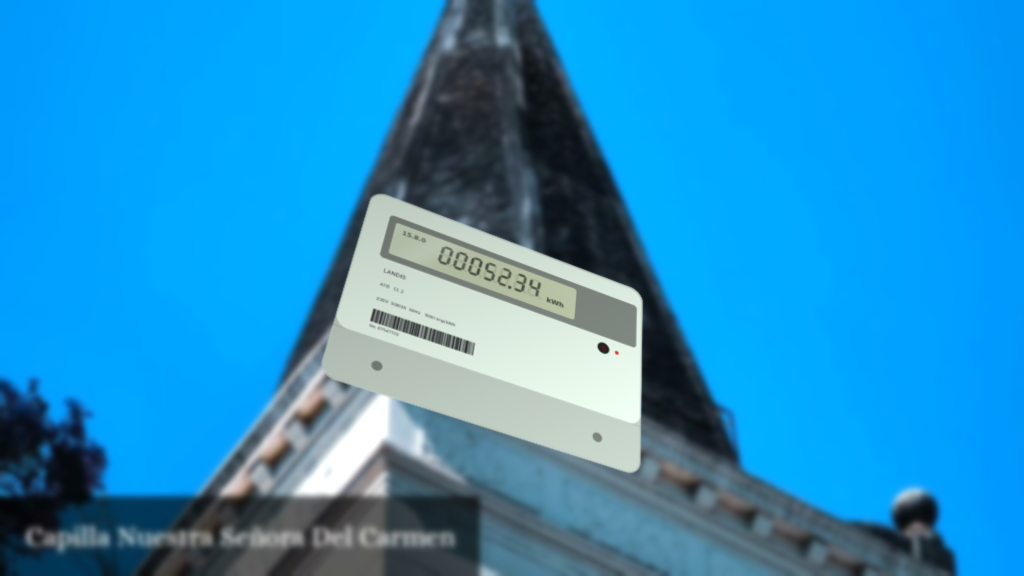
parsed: 52.34 kWh
